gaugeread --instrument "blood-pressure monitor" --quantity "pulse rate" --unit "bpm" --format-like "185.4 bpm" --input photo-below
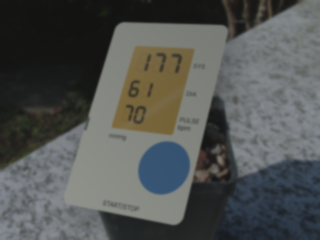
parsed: 70 bpm
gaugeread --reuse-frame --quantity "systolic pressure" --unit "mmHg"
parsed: 177 mmHg
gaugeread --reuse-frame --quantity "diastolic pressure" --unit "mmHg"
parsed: 61 mmHg
